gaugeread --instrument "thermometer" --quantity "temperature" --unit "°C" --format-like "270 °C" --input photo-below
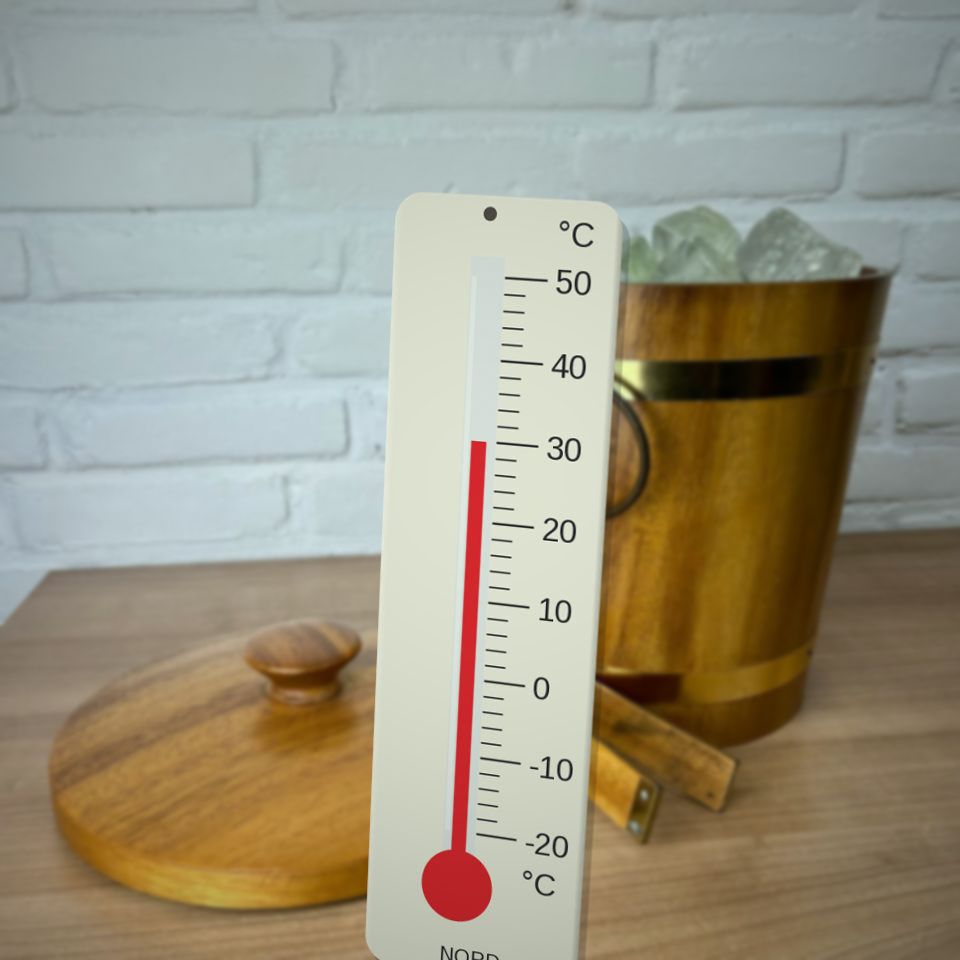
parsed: 30 °C
